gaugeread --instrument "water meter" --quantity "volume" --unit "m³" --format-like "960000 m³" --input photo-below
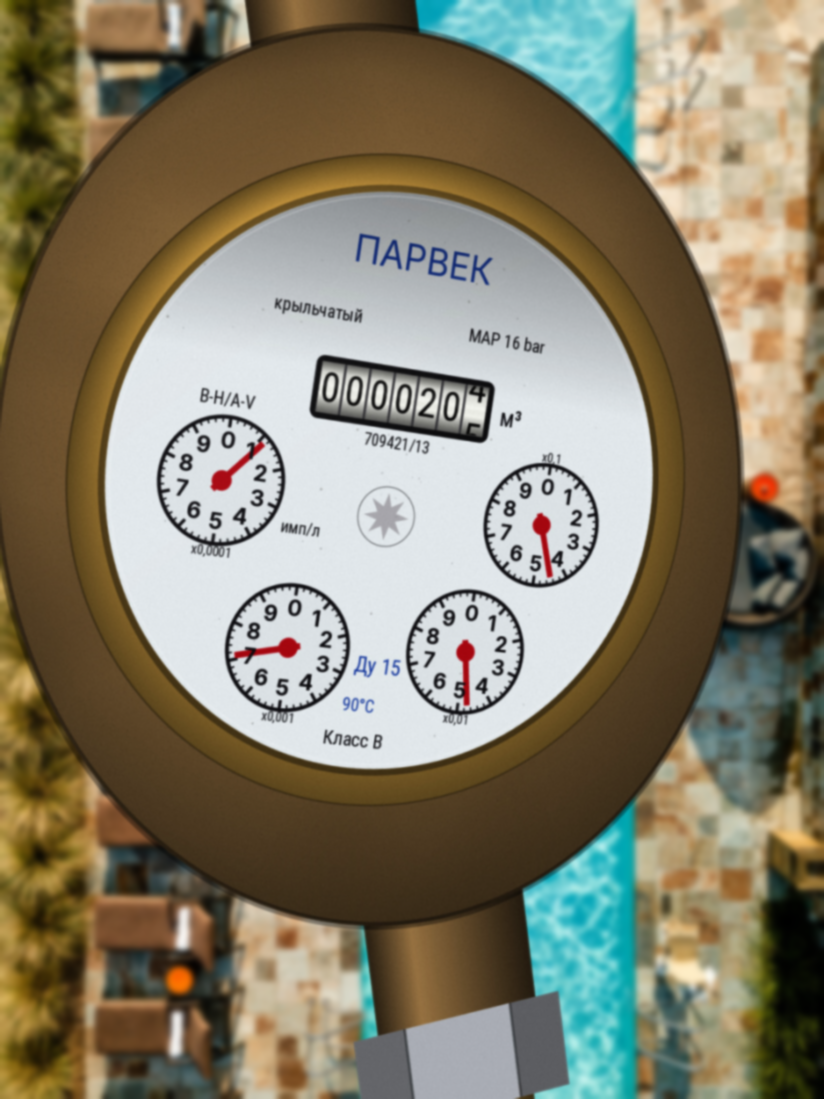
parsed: 204.4471 m³
